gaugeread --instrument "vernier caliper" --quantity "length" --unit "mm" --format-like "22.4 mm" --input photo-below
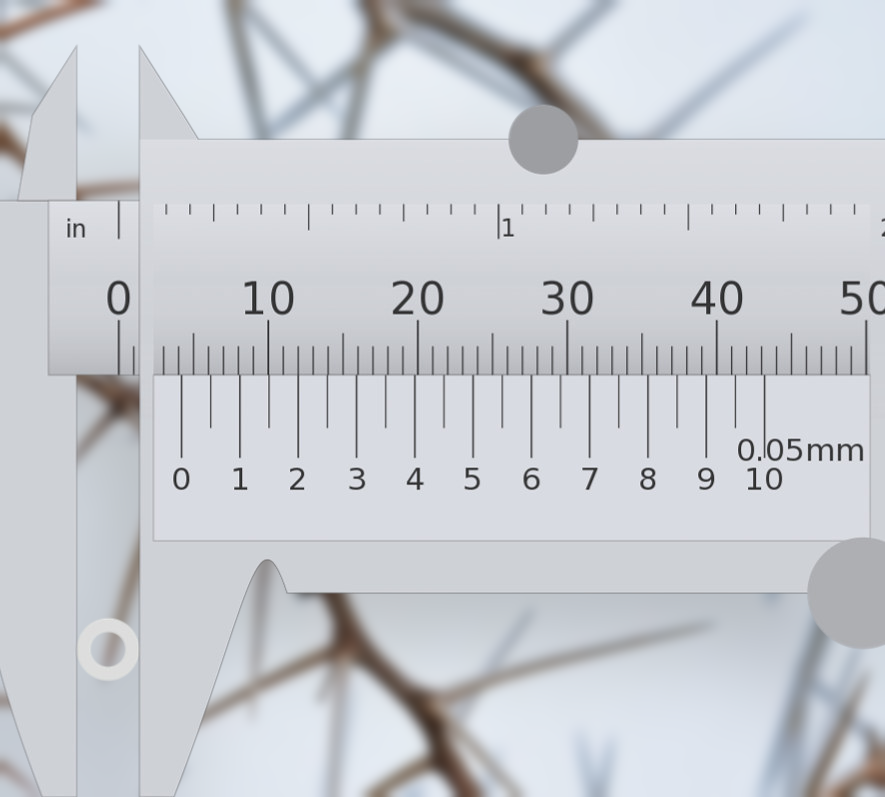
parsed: 4.2 mm
